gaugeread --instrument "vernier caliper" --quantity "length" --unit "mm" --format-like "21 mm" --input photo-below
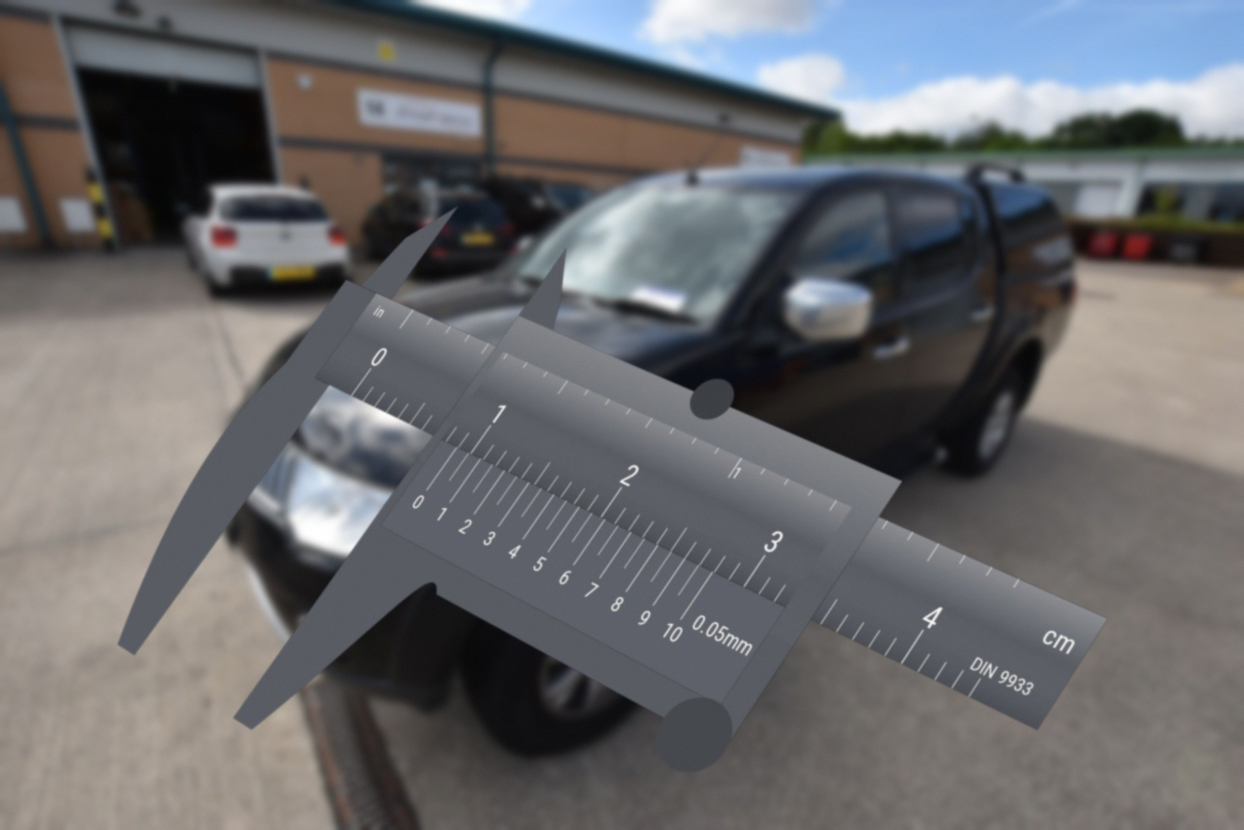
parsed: 8.9 mm
